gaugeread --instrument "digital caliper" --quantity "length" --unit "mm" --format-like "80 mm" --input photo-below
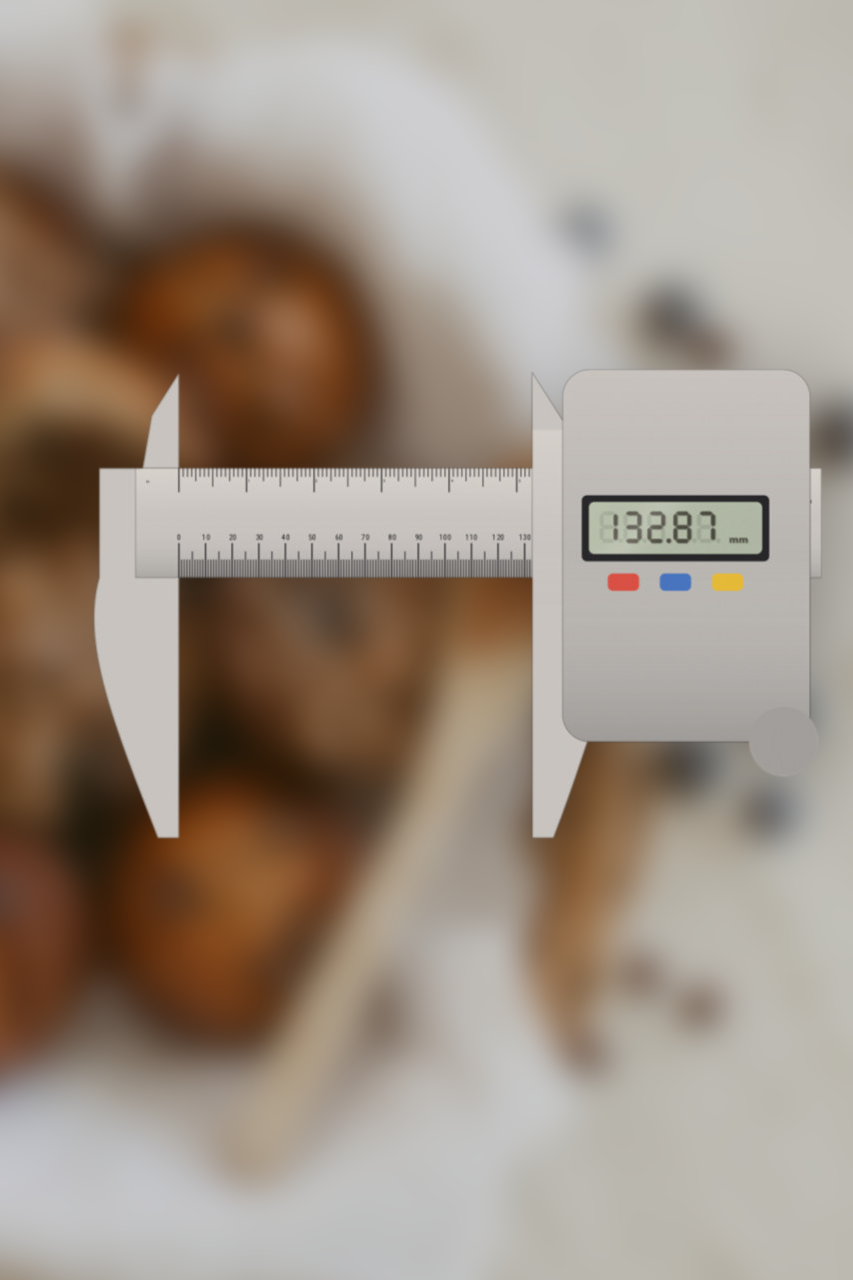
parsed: 132.87 mm
